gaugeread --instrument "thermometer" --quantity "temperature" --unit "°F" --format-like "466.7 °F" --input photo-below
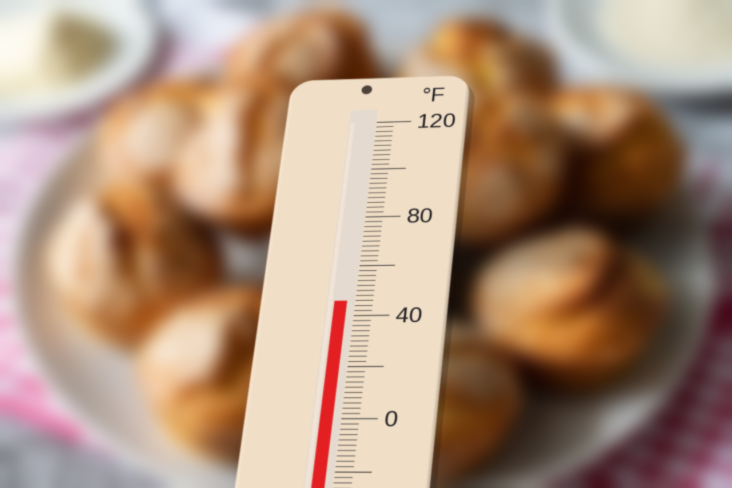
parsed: 46 °F
